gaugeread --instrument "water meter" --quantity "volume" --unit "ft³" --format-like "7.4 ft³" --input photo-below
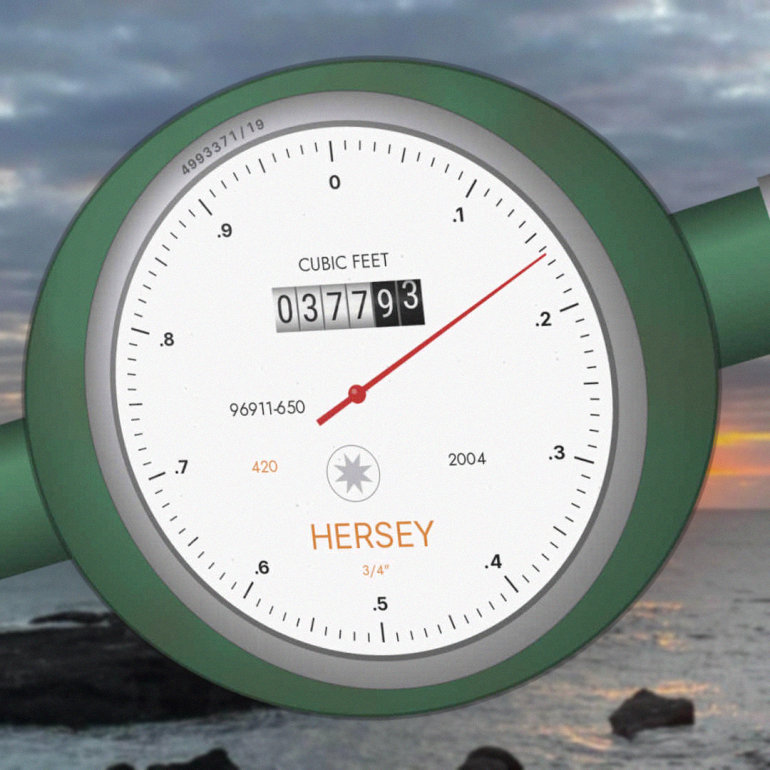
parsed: 37793.16 ft³
